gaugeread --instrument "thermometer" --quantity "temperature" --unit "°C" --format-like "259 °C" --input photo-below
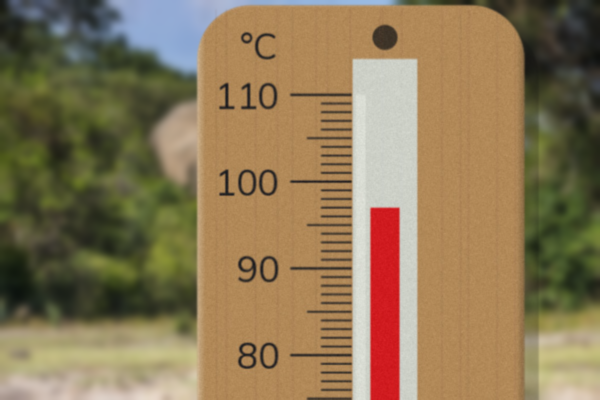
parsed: 97 °C
